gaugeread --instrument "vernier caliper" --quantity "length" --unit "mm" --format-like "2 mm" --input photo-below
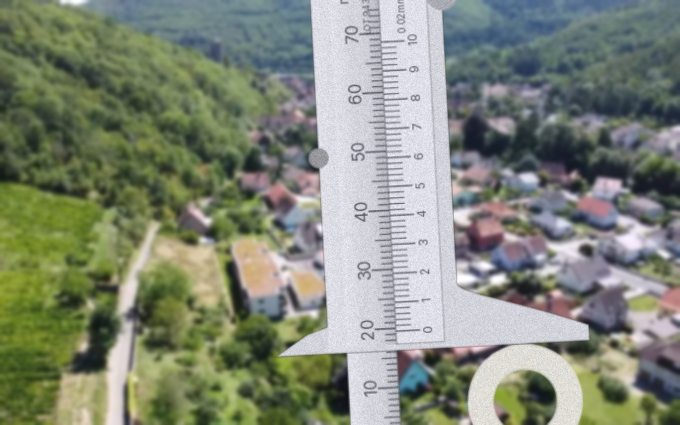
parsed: 19.5 mm
